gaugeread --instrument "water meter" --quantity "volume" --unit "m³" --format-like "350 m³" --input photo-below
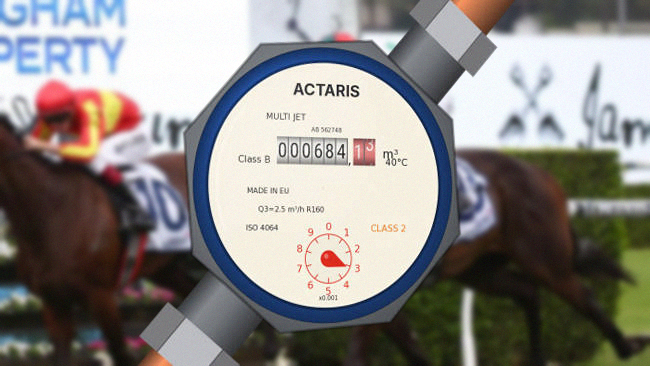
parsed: 684.133 m³
